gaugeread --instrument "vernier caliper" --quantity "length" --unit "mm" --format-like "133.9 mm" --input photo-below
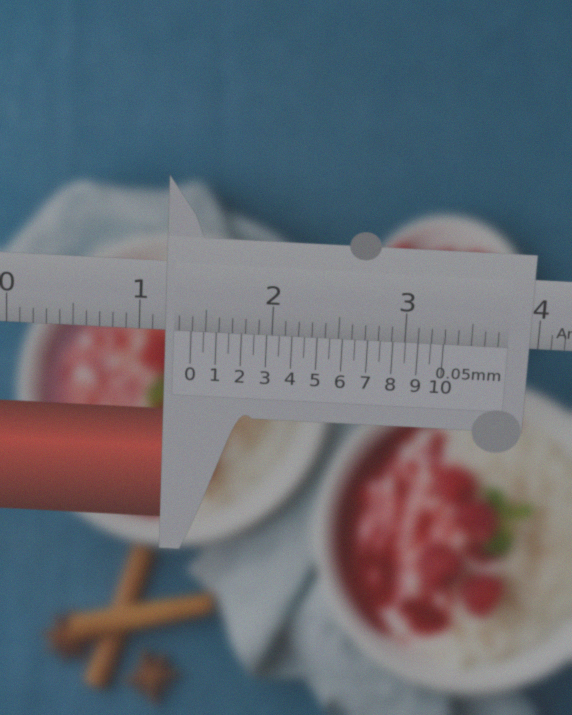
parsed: 13.9 mm
